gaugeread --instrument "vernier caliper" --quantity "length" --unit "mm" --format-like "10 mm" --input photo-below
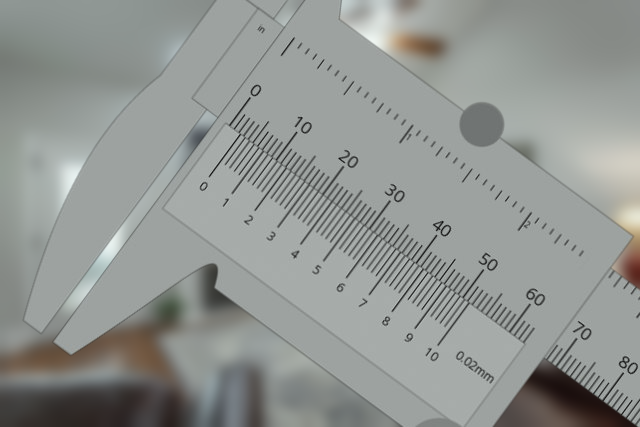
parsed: 2.4 mm
